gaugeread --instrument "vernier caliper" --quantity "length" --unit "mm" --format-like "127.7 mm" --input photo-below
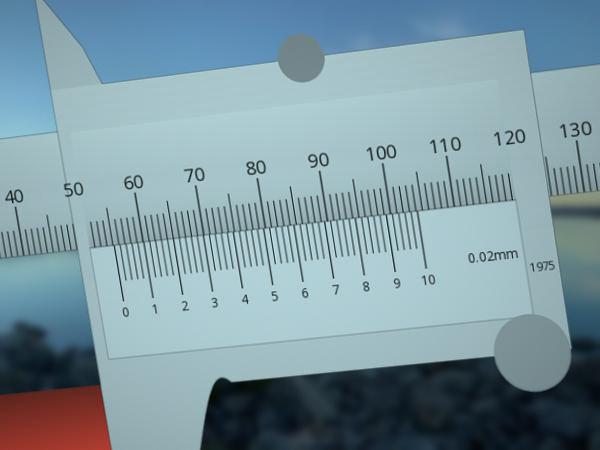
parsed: 55.2 mm
